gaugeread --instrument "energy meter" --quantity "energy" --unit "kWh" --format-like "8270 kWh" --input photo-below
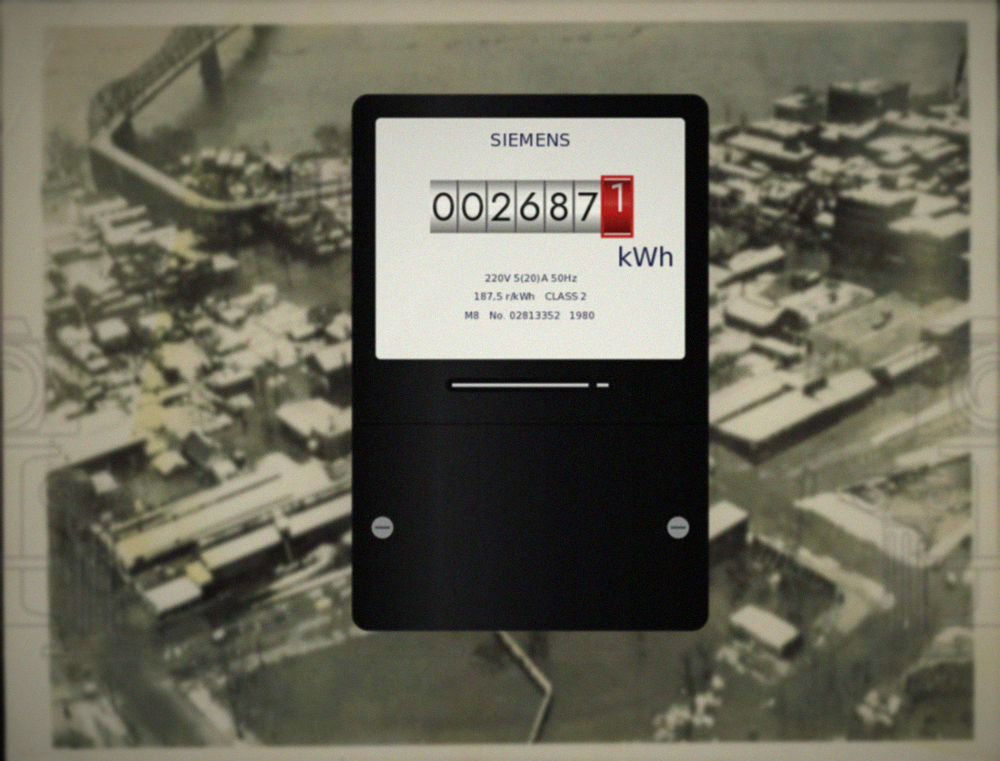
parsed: 2687.1 kWh
